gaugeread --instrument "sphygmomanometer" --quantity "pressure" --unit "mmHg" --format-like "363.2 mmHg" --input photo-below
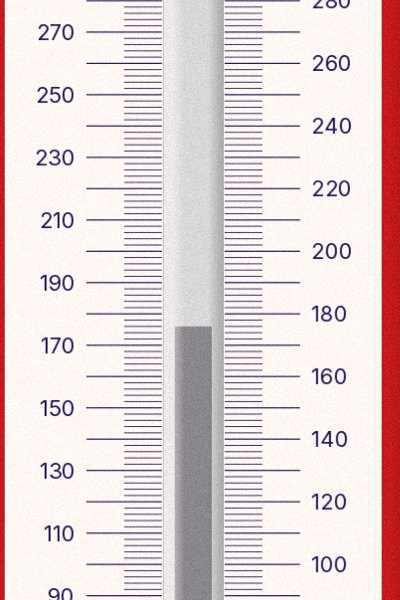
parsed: 176 mmHg
